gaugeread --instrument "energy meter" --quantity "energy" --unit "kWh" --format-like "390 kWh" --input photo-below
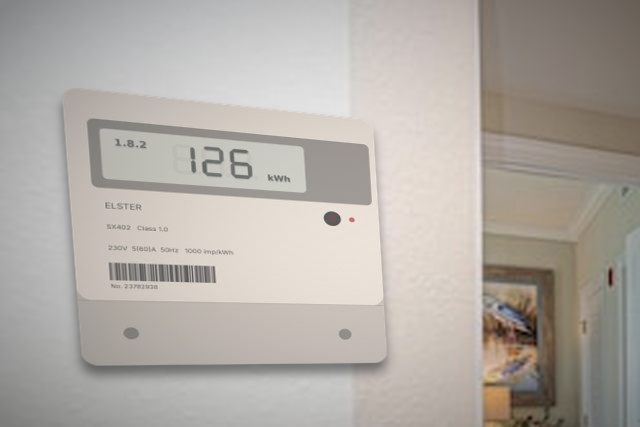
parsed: 126 kWh
